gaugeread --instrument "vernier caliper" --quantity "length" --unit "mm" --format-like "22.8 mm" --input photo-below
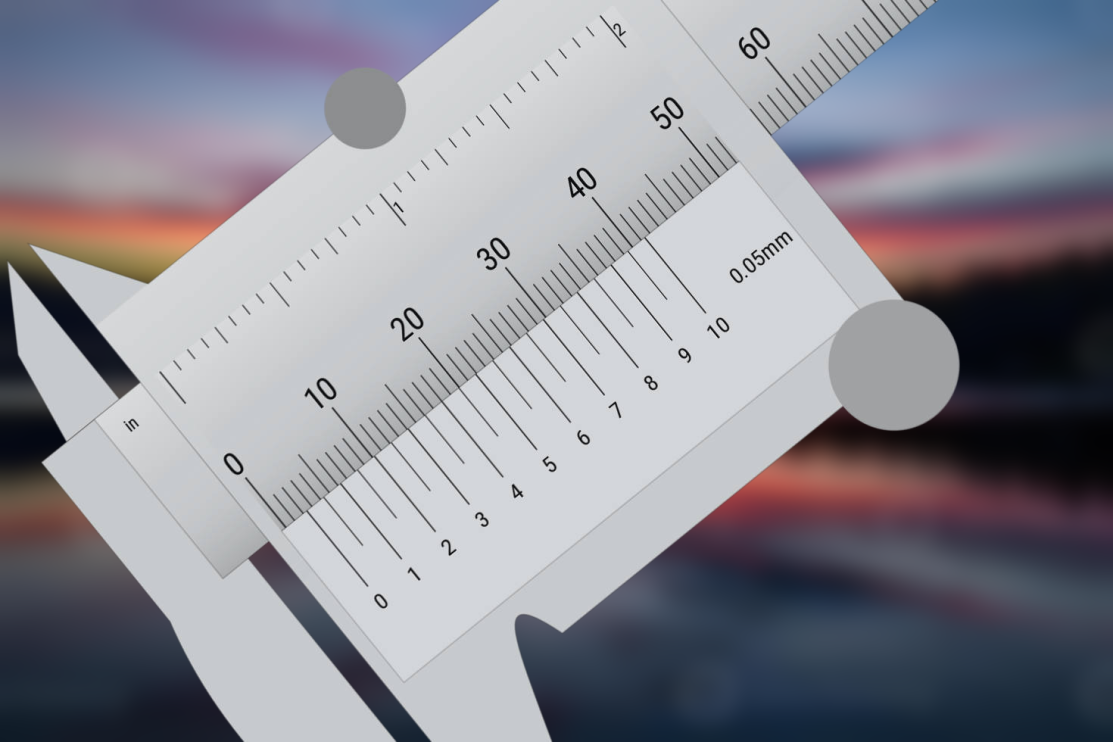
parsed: 2.4 mm
